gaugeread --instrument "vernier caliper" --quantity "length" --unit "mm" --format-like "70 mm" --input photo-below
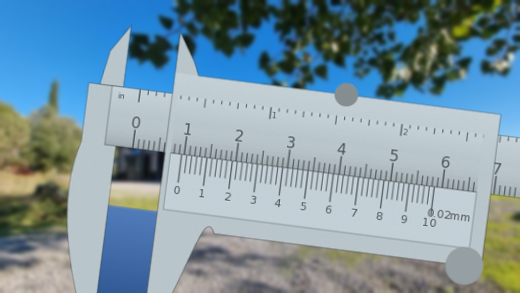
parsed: 9.5 mm
